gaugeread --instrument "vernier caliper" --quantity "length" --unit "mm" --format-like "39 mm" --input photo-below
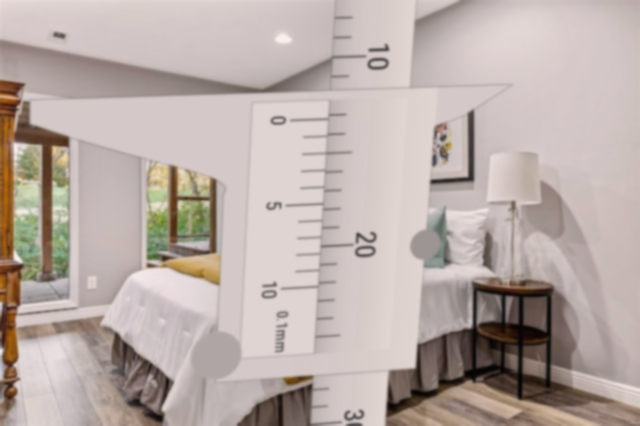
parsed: 13.2 mm
